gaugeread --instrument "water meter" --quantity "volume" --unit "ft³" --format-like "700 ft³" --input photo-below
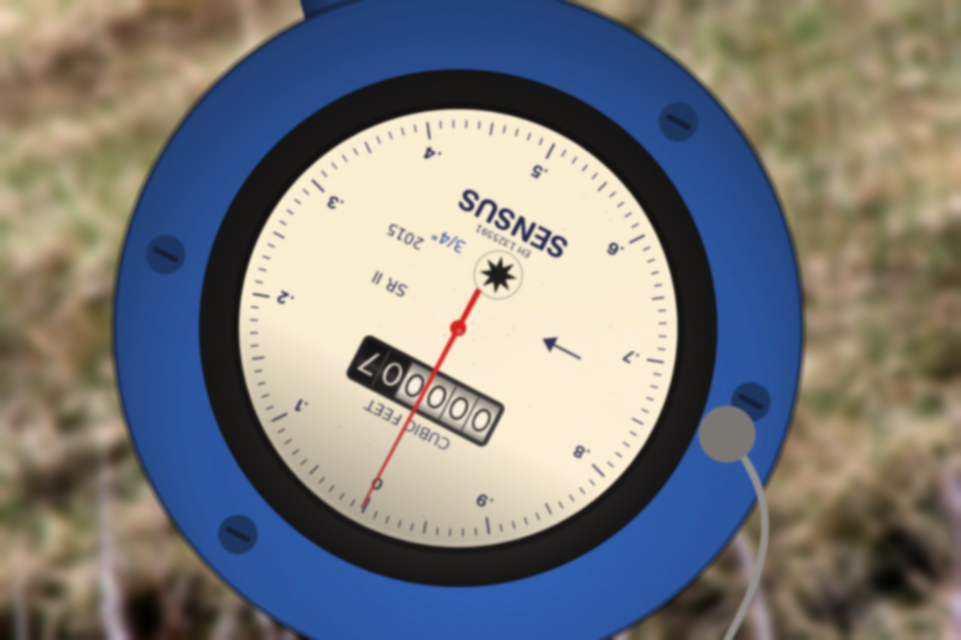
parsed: 7.00 ft³
